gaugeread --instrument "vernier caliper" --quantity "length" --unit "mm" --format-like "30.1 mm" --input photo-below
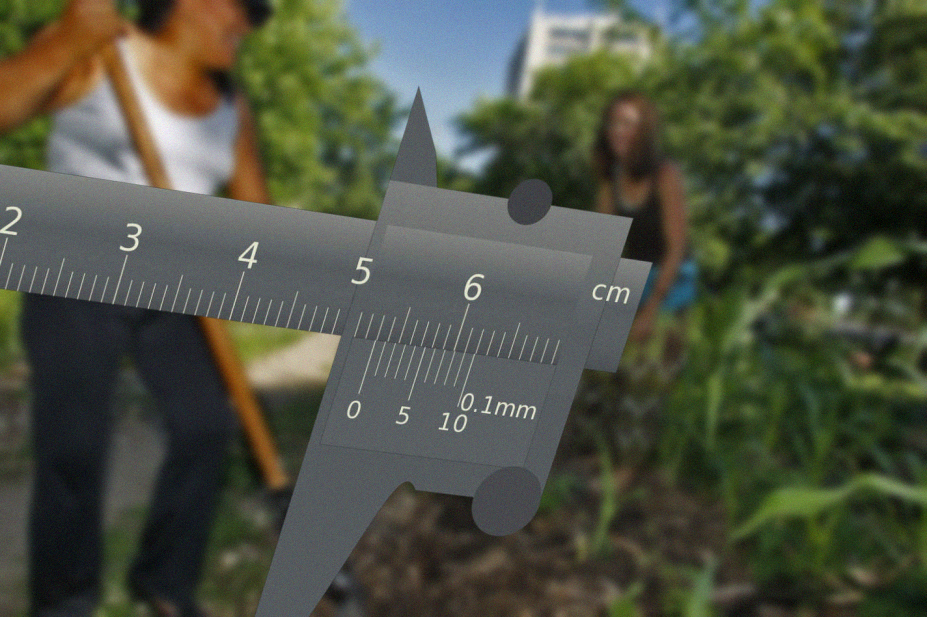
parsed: 52.9 mm
